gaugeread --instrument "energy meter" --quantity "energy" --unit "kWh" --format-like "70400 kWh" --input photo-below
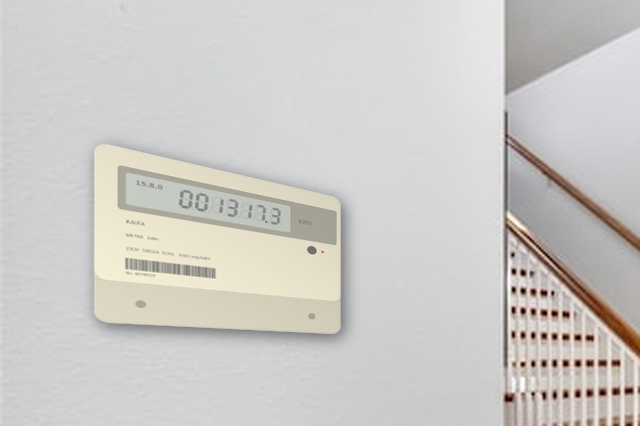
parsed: 1317.3 kWh
